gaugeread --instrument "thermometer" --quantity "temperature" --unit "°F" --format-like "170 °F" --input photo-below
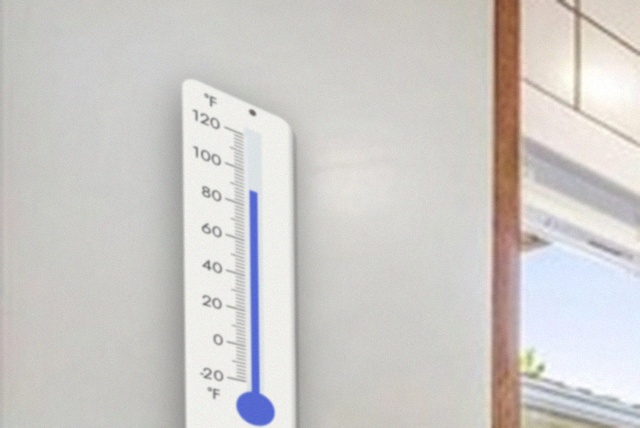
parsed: 90 °F
